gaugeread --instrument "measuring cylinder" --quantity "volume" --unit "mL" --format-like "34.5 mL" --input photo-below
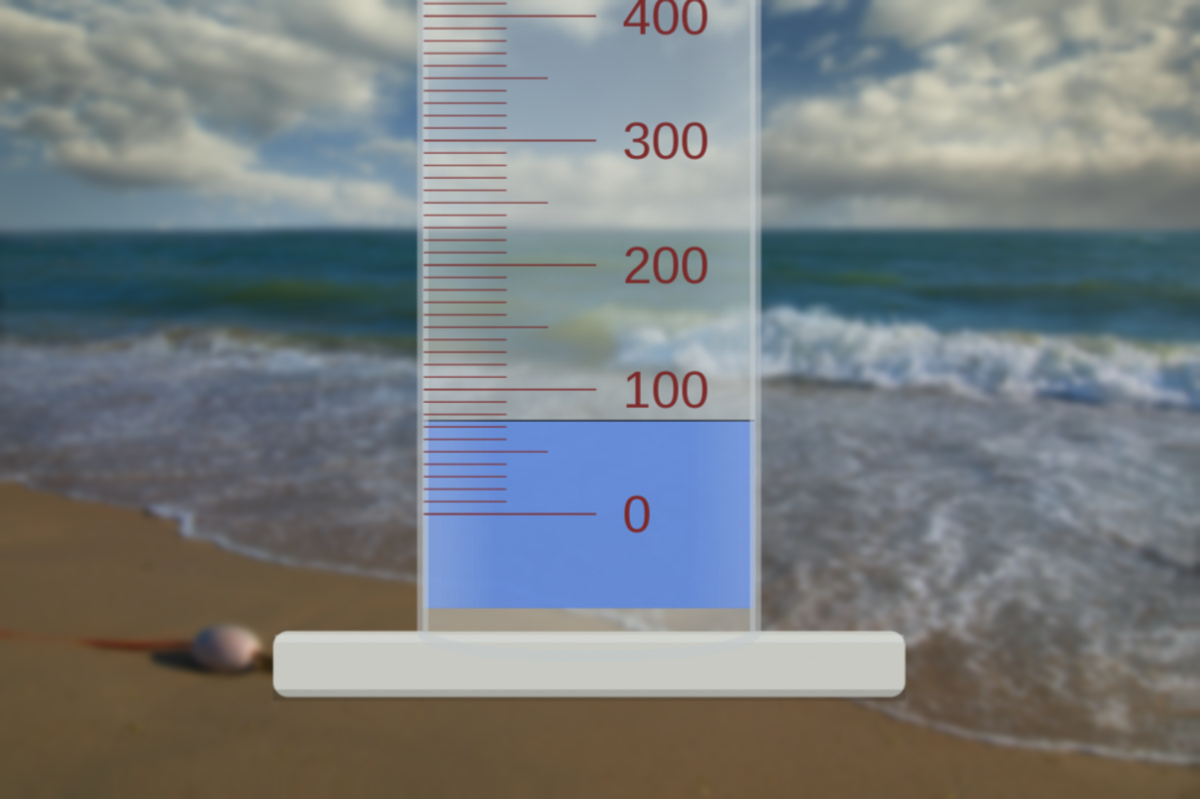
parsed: 75 mL
